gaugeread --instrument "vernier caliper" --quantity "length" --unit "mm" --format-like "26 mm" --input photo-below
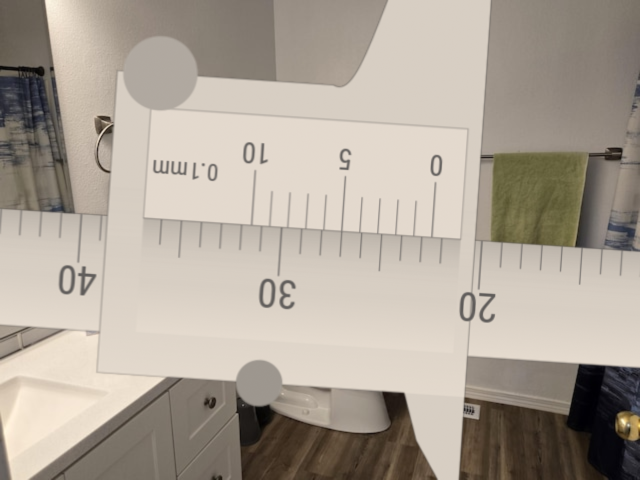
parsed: 22.5 mm
